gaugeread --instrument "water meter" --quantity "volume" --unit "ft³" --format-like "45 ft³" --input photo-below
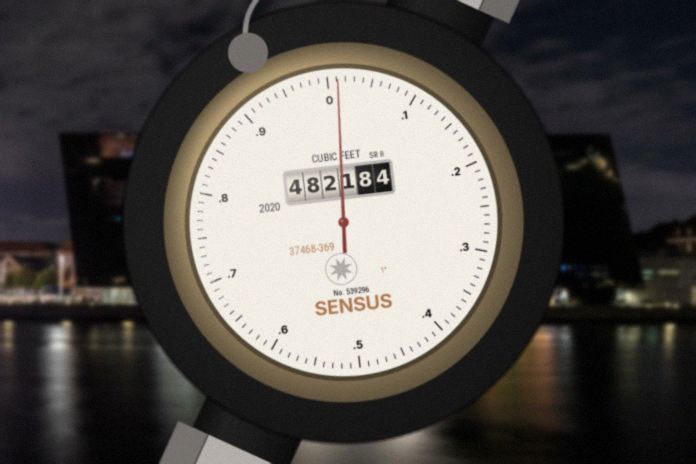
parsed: 482184.01 ft³
